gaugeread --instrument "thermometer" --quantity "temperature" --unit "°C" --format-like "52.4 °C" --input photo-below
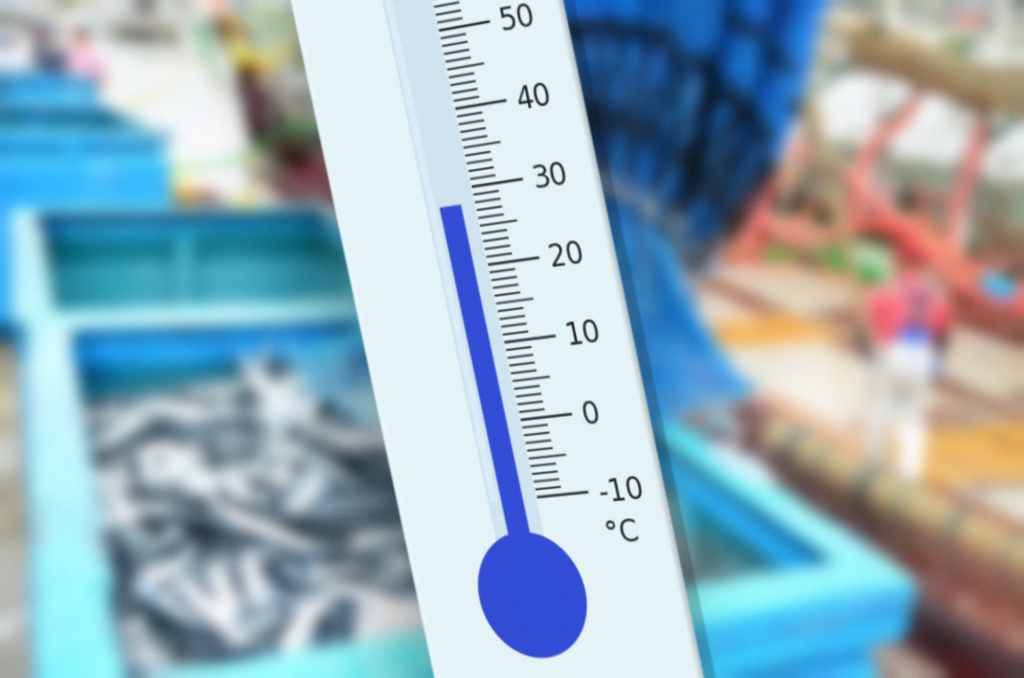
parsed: 28 °C
